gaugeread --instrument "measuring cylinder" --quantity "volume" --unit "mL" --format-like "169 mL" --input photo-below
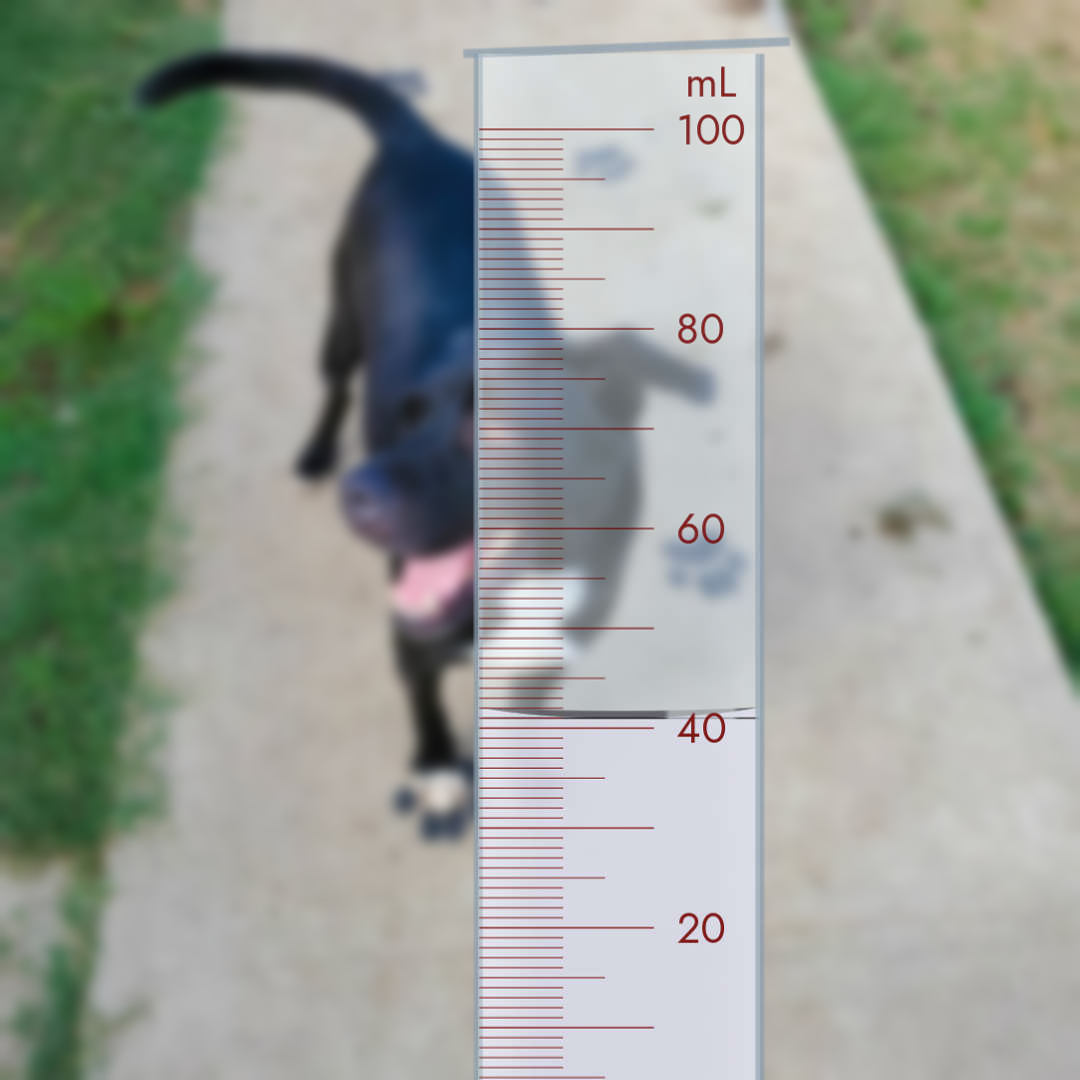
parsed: 41 mL
